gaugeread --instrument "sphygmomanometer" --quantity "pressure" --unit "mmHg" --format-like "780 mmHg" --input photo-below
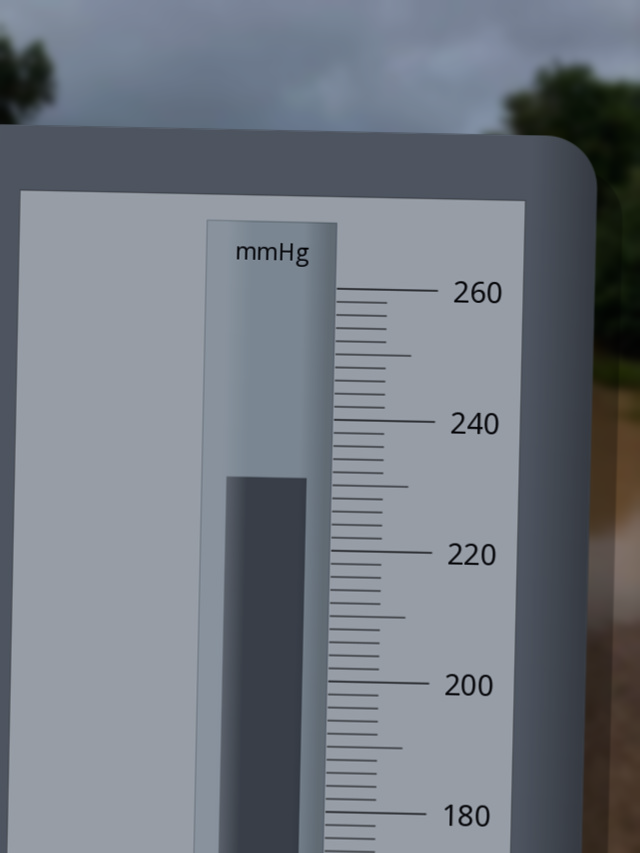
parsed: 231 mmHg
